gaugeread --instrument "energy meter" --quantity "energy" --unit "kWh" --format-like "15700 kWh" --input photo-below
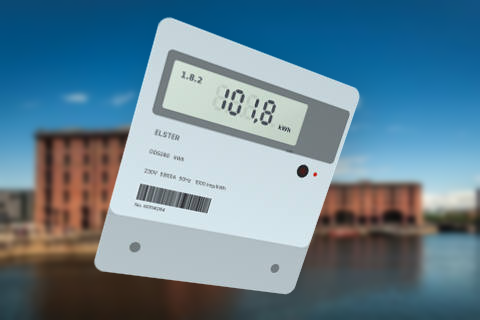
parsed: 101.8 kWh
